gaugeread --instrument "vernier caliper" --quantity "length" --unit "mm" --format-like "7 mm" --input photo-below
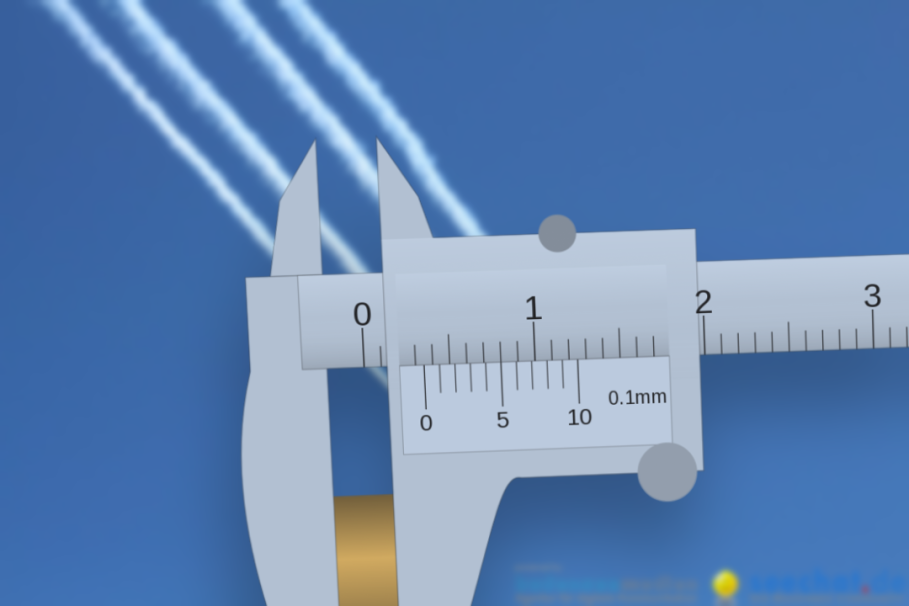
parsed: 3.5 mm
